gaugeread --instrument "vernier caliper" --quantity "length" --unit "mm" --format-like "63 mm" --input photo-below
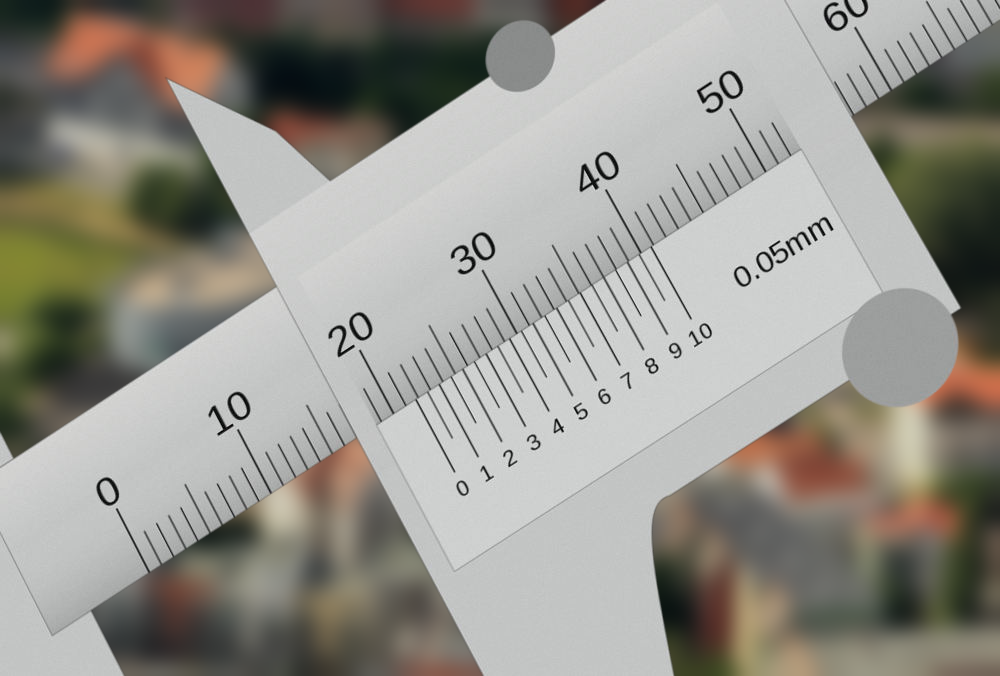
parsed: 21.8 mm
